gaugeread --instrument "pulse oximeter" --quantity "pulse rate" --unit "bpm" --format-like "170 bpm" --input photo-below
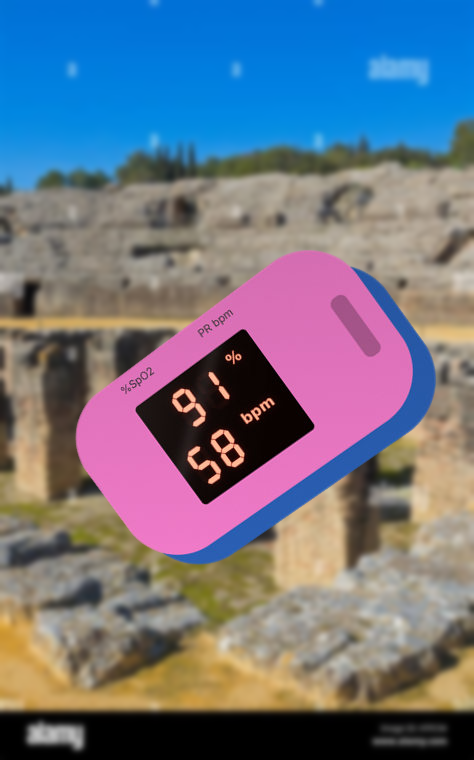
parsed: 58 bpm
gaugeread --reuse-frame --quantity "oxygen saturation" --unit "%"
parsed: 91 %
